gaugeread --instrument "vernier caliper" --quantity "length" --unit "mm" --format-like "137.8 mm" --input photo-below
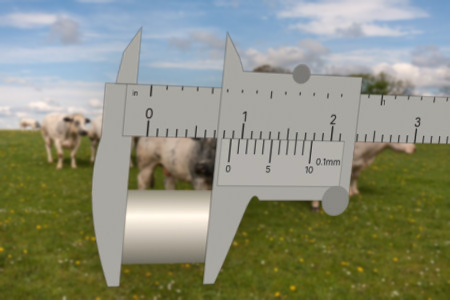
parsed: 8.8 mm
